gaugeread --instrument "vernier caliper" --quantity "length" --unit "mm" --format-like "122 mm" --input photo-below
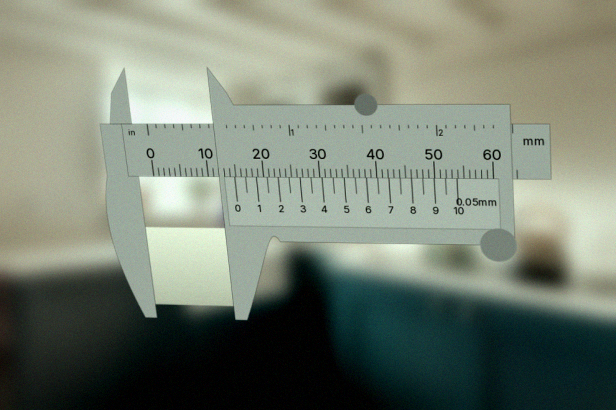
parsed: 14.8 mm
